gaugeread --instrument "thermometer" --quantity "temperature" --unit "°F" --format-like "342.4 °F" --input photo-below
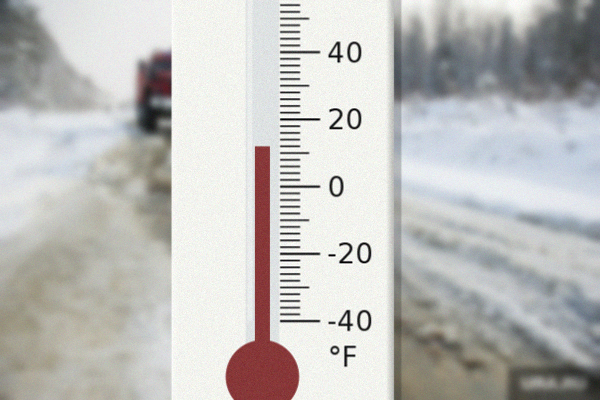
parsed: 12 °F
